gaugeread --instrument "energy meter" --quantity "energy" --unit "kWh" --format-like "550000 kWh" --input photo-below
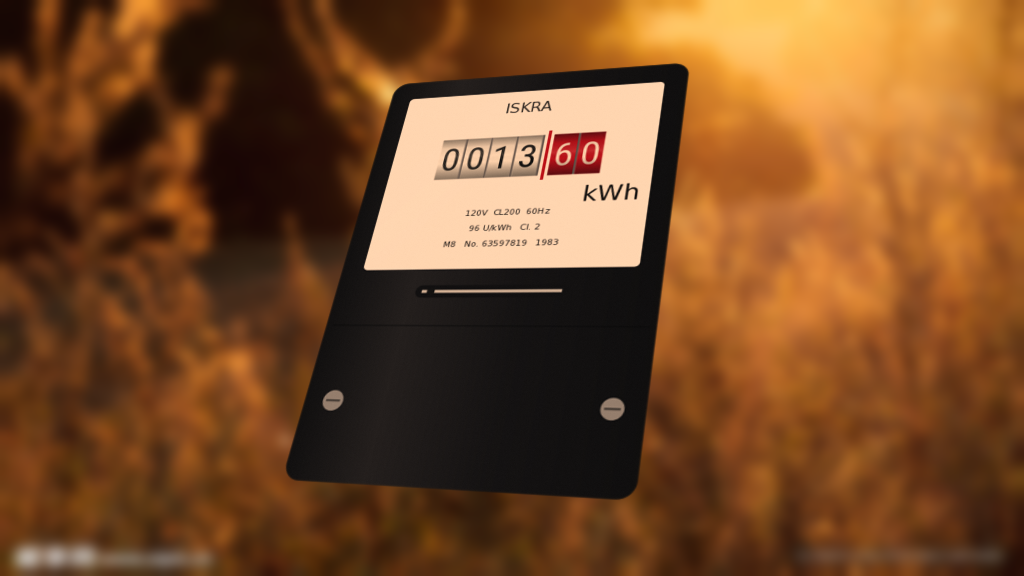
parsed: 13.60 kWh
